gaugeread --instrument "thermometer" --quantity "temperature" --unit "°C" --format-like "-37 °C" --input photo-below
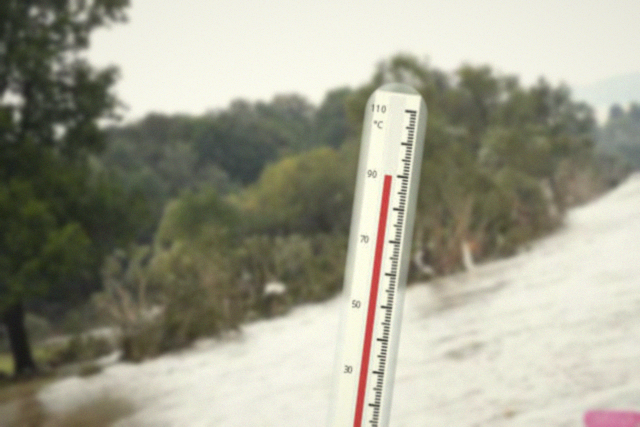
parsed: 90 °C
